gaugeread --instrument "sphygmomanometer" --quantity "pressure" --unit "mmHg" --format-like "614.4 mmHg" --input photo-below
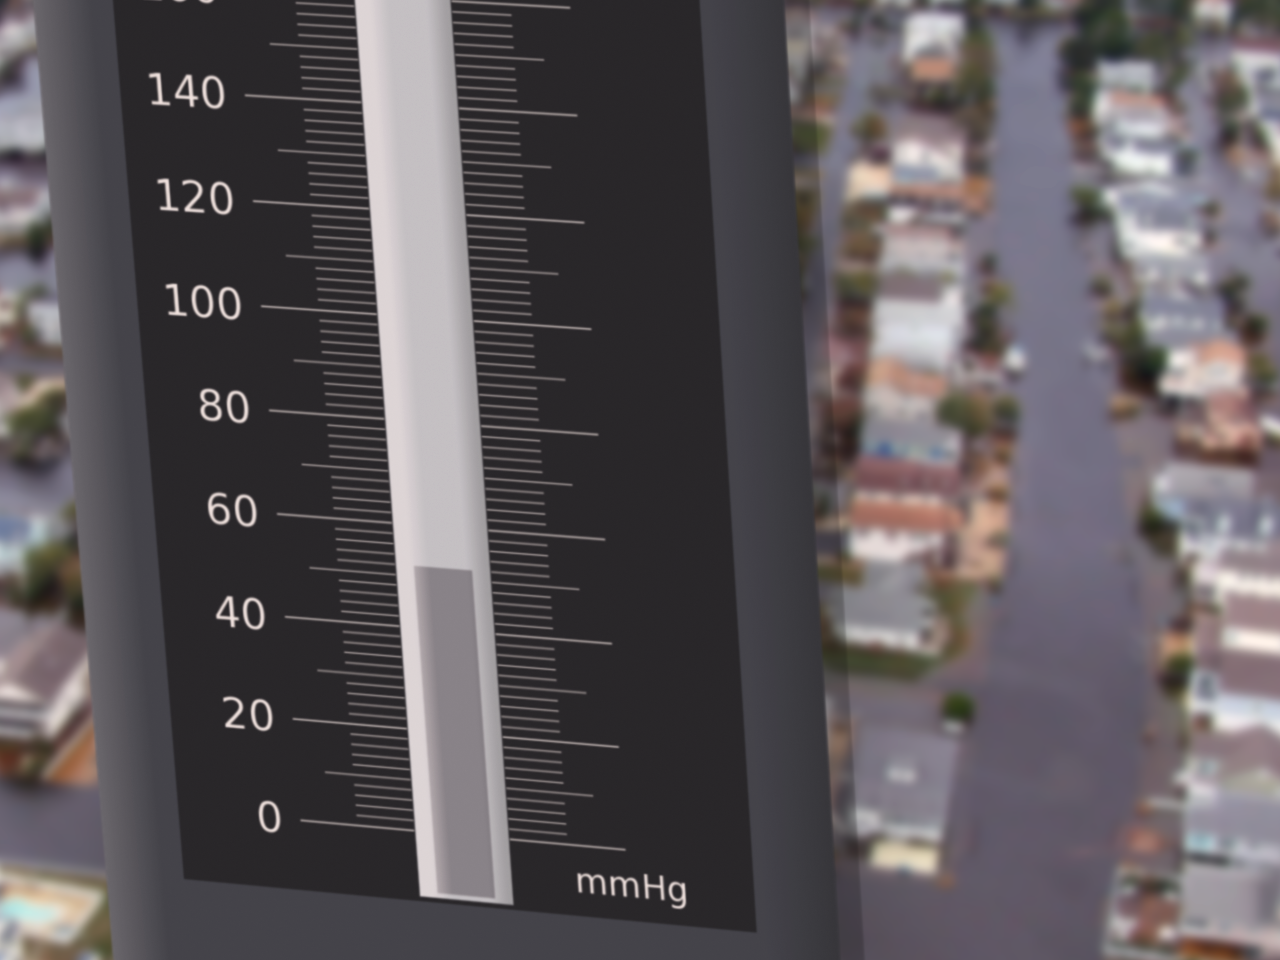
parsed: 52 mmHg
